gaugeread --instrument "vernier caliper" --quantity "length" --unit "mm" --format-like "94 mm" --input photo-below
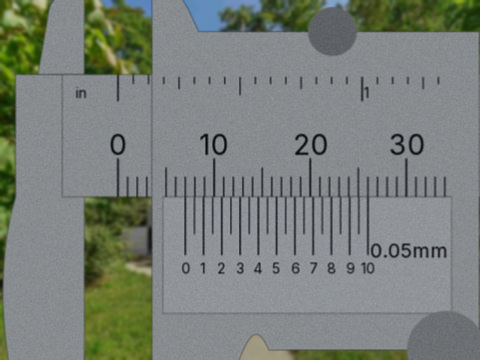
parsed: 7.0 mm
